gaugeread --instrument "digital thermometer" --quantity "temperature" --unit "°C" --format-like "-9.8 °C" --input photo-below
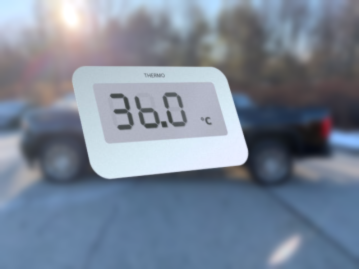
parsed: 36.0 °C
